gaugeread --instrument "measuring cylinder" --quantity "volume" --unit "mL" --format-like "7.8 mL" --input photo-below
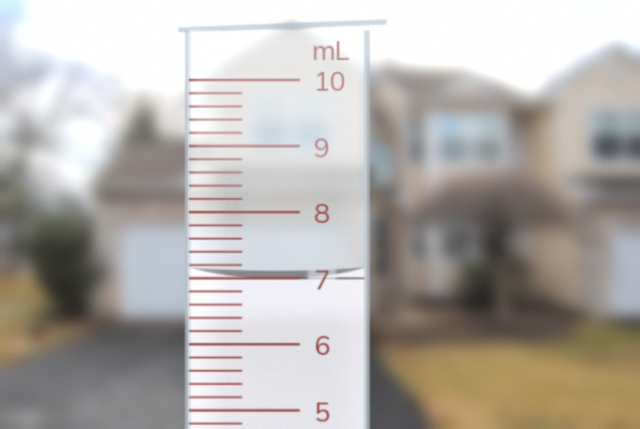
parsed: 7 mL
